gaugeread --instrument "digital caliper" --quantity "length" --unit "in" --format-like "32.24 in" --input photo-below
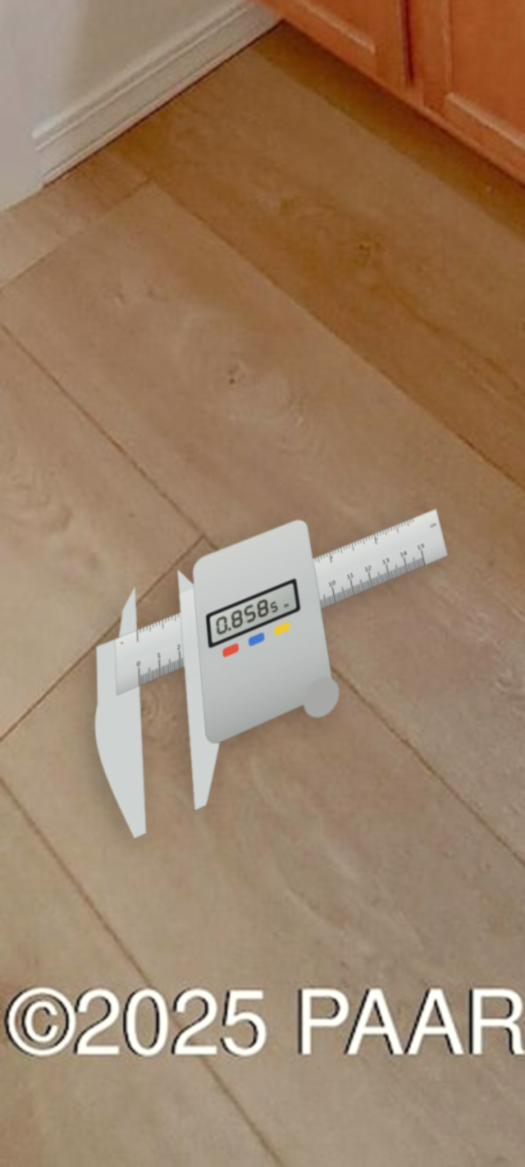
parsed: 0.8585 in
